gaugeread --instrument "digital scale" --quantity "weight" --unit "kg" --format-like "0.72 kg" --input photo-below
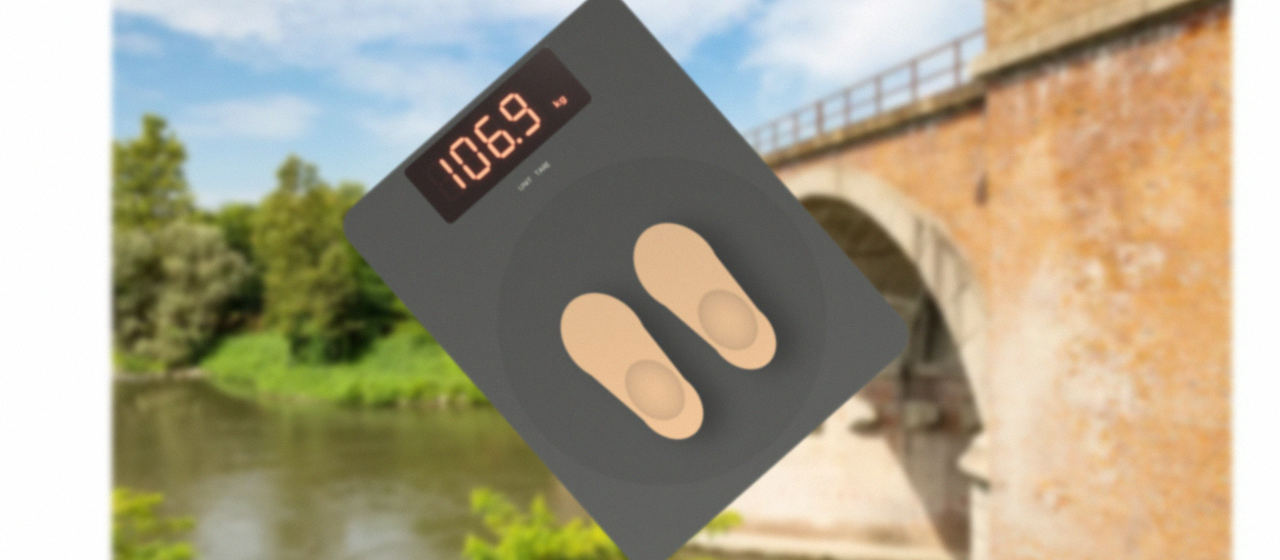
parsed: 106.9 kg
